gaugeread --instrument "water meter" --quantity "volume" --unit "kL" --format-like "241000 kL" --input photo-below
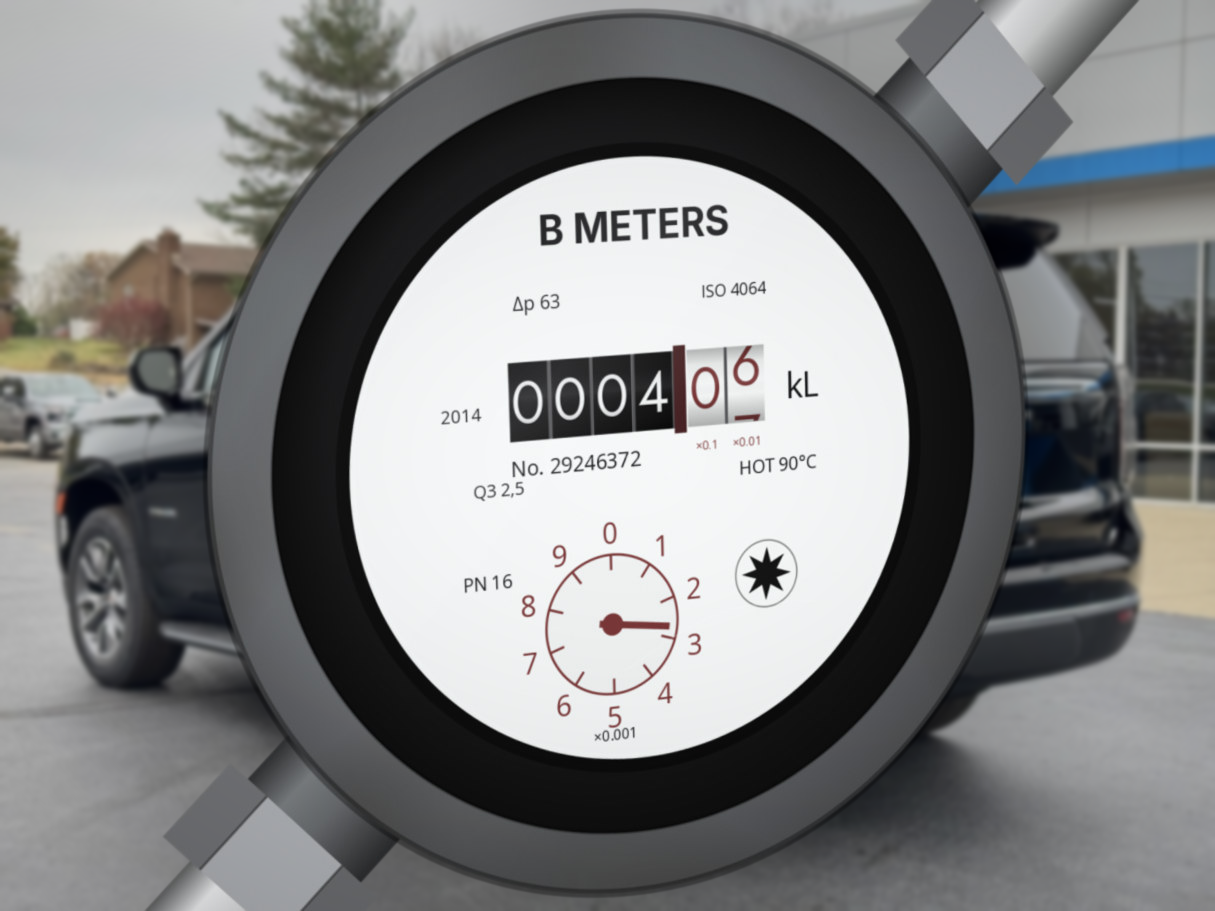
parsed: 4.062 kL
